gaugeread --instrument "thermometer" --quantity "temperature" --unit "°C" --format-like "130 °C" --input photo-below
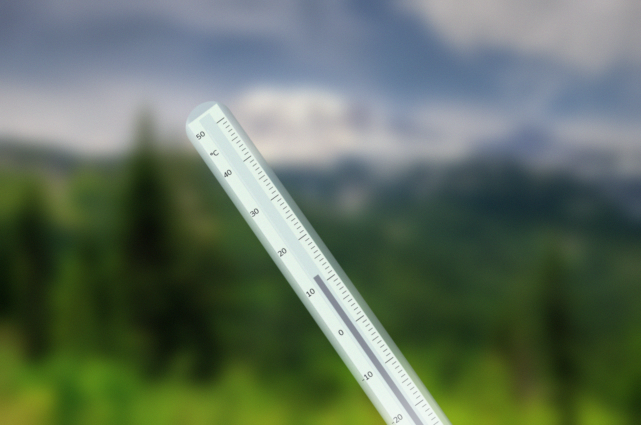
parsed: 12 °C
